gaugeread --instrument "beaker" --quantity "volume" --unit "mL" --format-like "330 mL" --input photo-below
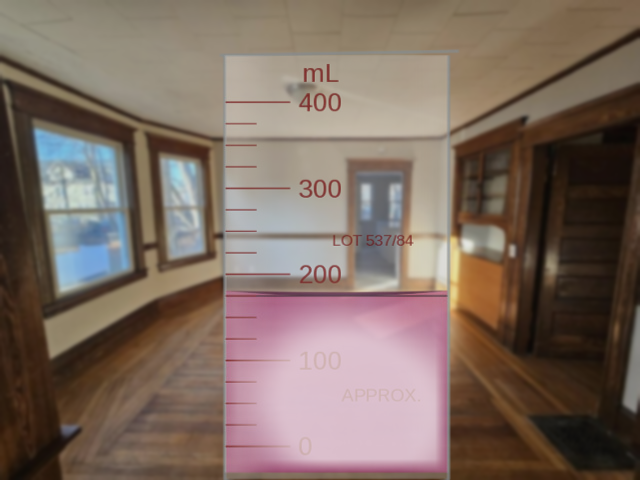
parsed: 175 mL
